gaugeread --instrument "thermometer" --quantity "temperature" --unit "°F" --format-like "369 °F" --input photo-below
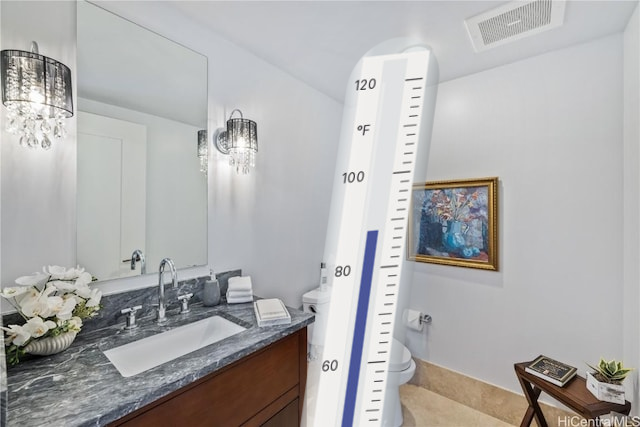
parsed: 88 °F
